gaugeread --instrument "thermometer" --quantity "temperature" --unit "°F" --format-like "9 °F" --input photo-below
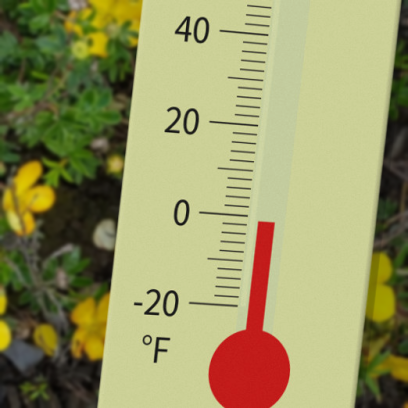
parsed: -1 °F
